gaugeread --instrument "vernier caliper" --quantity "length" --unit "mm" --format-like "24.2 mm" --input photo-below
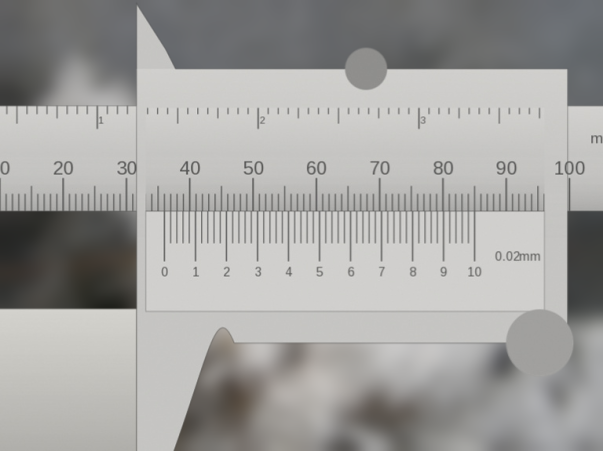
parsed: 36.0 mm
